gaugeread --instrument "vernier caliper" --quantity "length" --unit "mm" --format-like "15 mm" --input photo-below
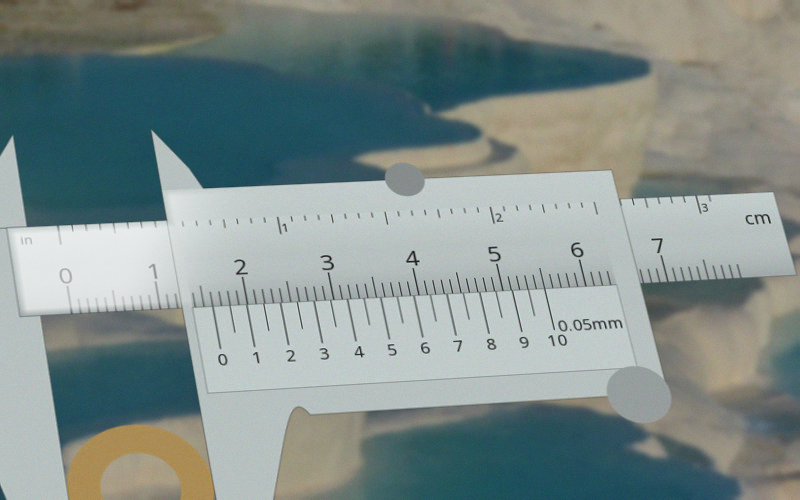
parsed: 16.0 mm
